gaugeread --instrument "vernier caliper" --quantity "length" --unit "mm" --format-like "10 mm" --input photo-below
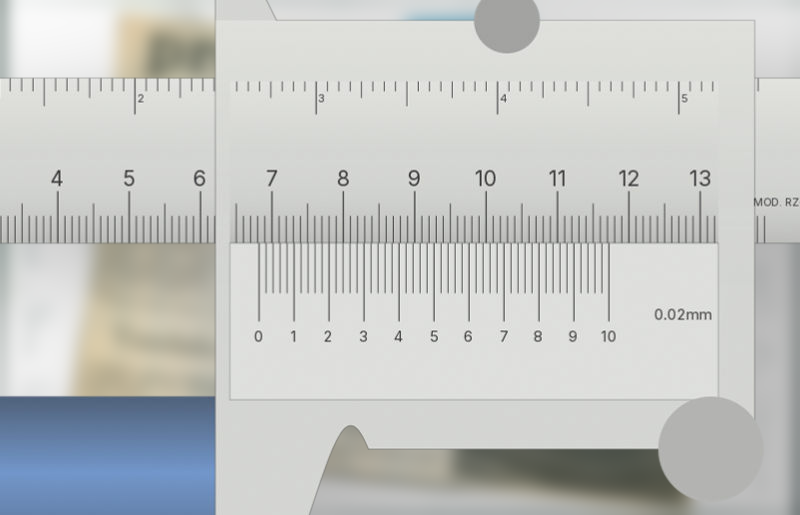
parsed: 68.2 mm
